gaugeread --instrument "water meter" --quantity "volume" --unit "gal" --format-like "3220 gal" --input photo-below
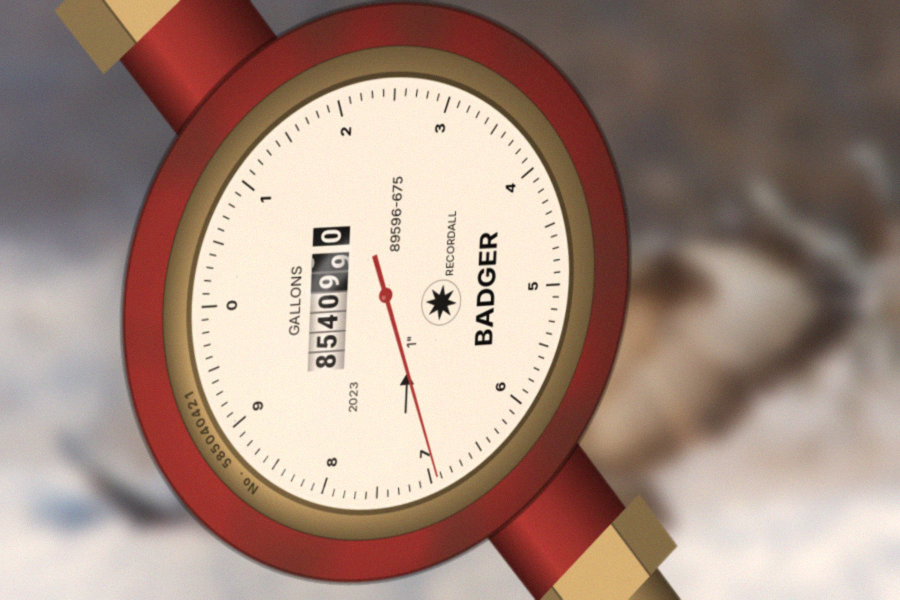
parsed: 8540986.9 gal
